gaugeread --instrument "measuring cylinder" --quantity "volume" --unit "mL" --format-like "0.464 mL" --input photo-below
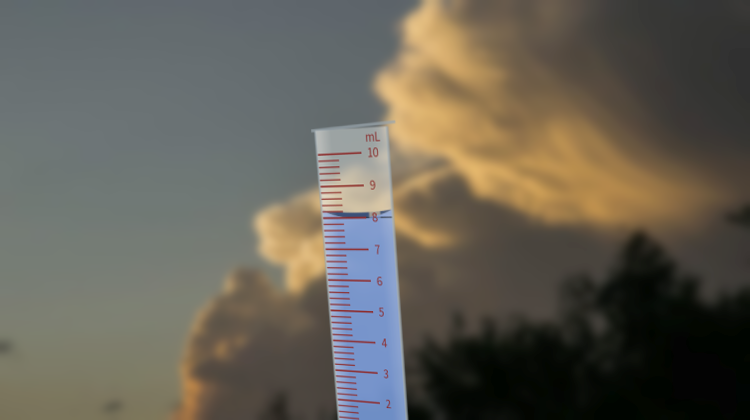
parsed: 8 mL
